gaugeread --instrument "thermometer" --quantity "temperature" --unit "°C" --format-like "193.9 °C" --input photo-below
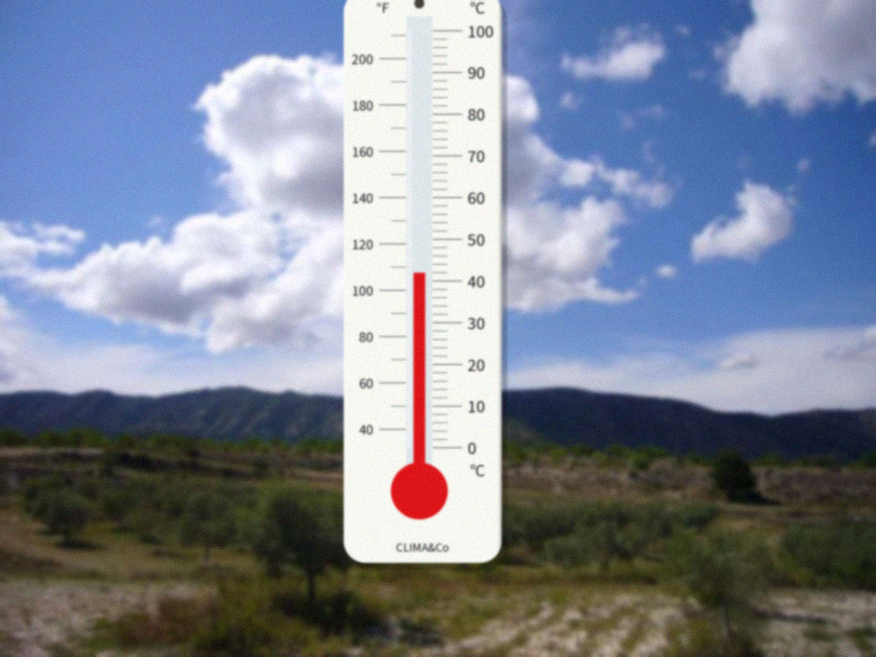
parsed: 42 °C
